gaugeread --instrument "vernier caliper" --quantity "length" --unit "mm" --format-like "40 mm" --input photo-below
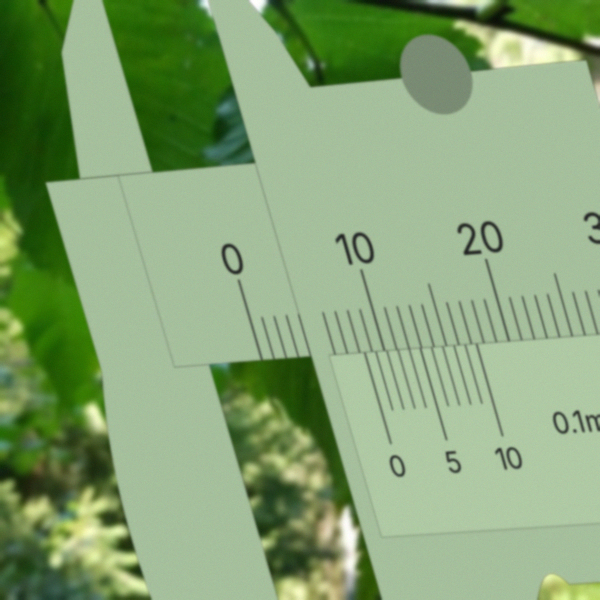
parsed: 8.4 mm
